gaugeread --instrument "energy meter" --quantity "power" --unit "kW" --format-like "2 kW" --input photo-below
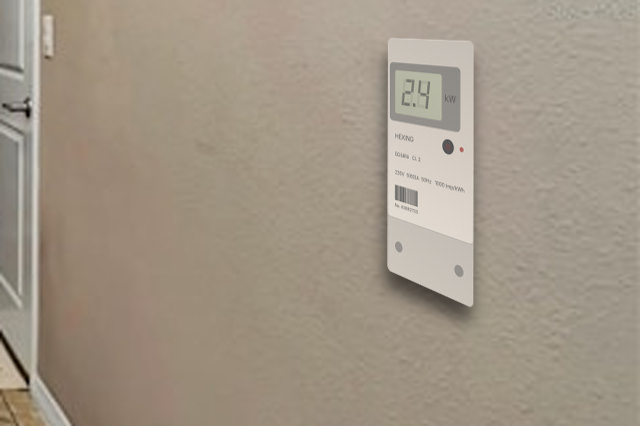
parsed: 2.4 kW
